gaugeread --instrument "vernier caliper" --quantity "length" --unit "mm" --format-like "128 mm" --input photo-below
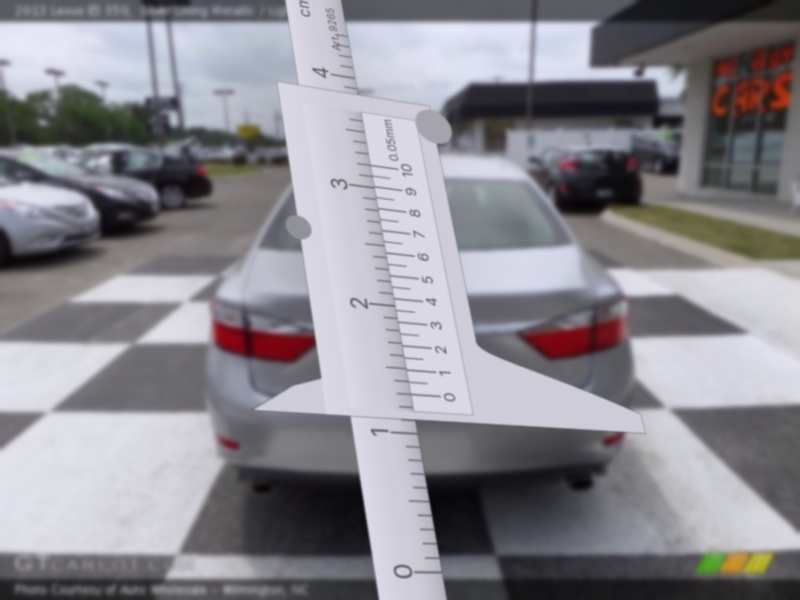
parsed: 13.0 mm
